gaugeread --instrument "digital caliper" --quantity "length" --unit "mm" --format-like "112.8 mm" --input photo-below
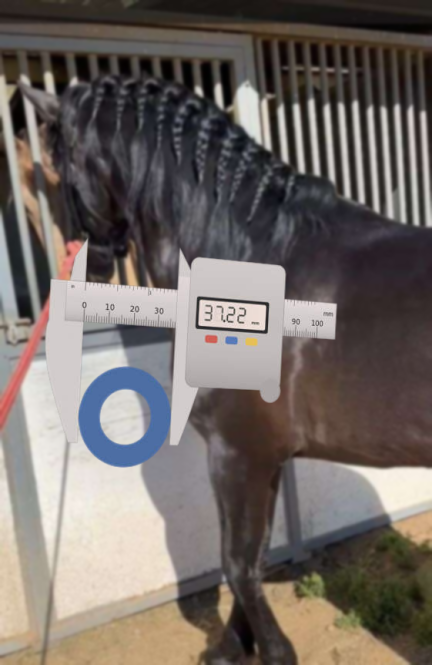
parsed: 37.22 mm
